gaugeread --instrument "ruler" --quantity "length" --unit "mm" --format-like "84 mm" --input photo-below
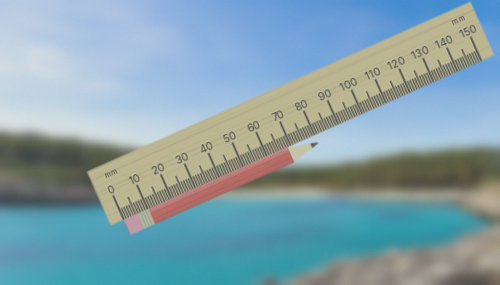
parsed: 80 mm
